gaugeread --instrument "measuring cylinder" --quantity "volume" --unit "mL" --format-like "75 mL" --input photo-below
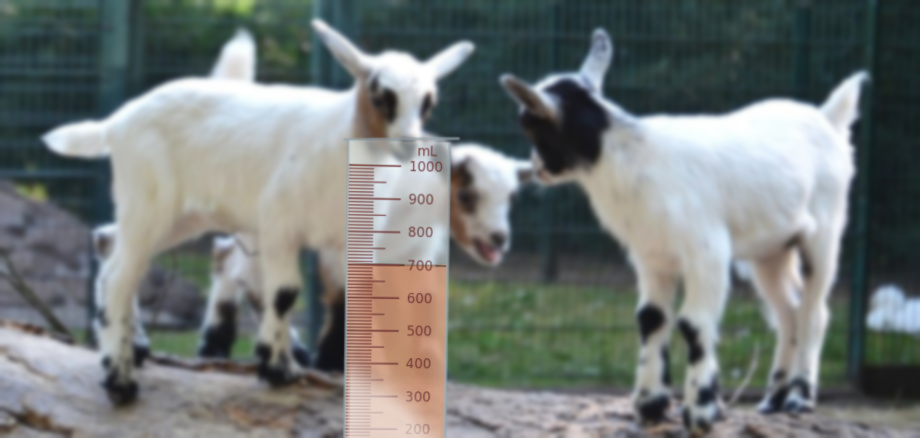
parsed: 700 mL
